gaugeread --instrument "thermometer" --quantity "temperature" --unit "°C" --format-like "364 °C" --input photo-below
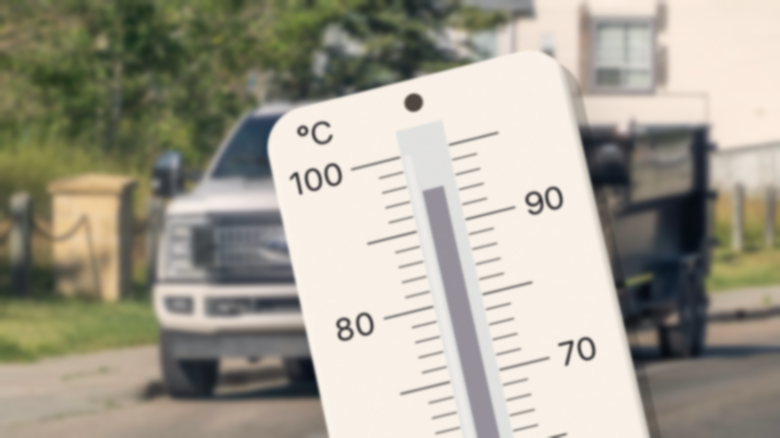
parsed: 95 °C
